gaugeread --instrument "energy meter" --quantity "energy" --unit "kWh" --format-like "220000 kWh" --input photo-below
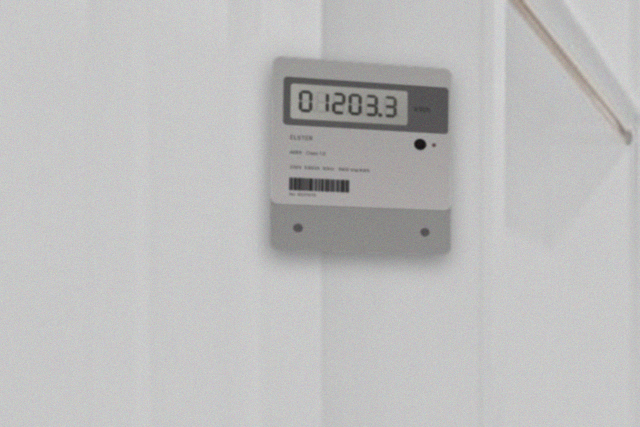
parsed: 1203.3 kWh
